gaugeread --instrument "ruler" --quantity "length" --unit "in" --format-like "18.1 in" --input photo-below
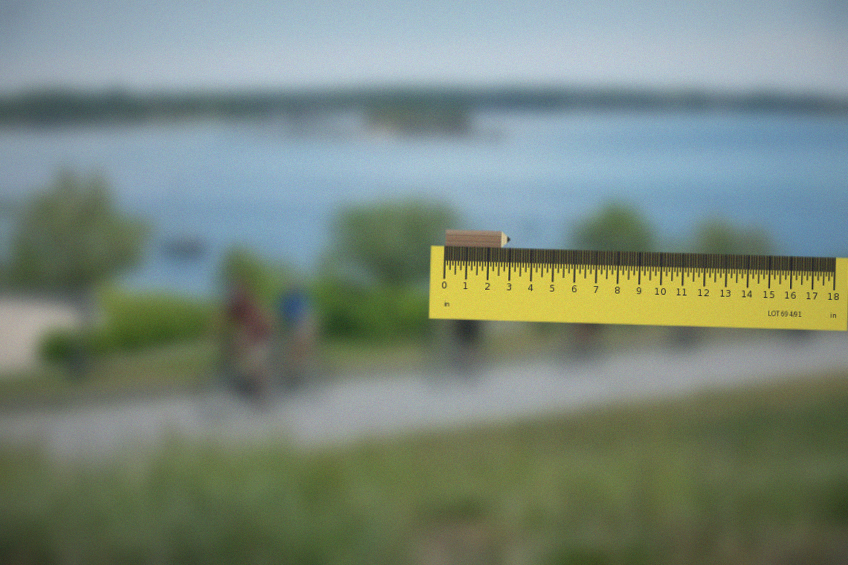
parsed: 3 in
